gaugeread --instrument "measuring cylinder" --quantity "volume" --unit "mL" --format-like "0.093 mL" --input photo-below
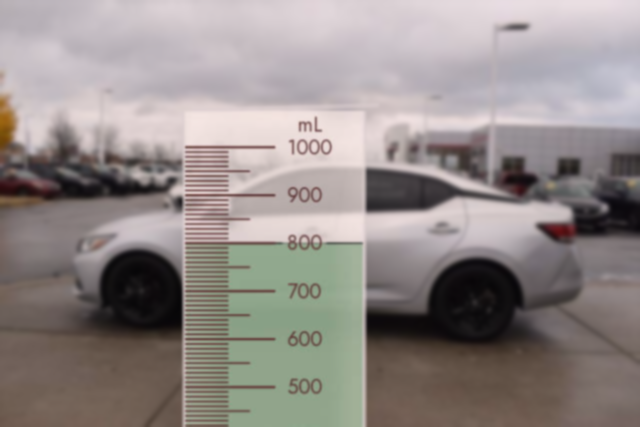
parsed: 800 mL
